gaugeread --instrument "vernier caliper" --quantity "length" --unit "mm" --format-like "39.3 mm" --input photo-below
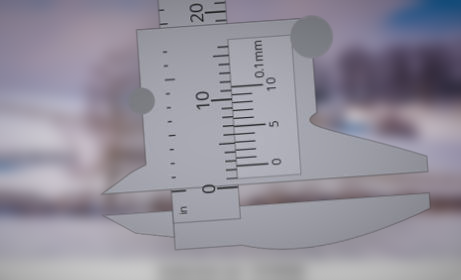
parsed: 2.4 mm
